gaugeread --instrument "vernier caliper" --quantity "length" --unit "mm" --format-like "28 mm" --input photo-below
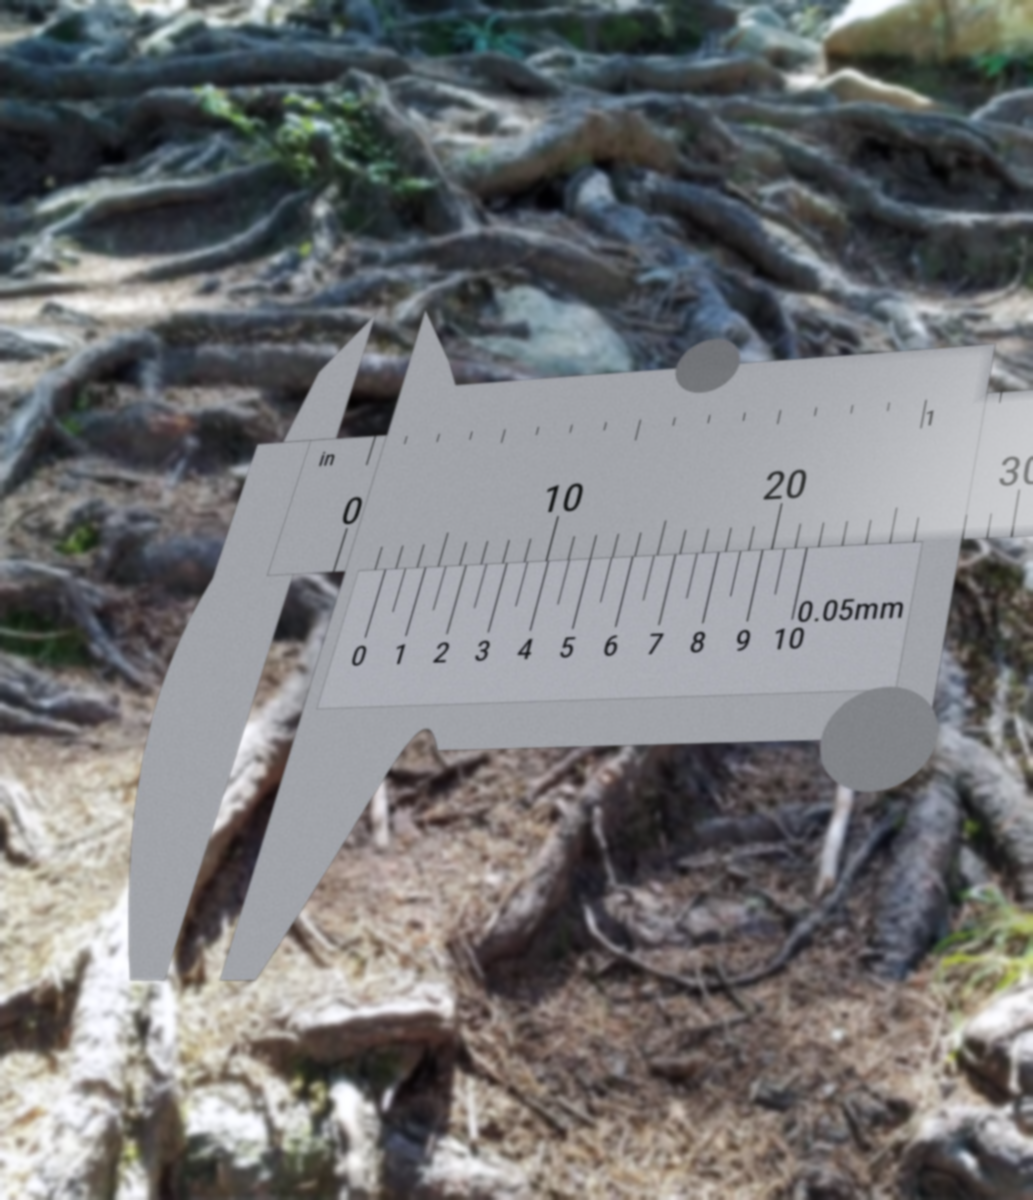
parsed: 2.5 mm
